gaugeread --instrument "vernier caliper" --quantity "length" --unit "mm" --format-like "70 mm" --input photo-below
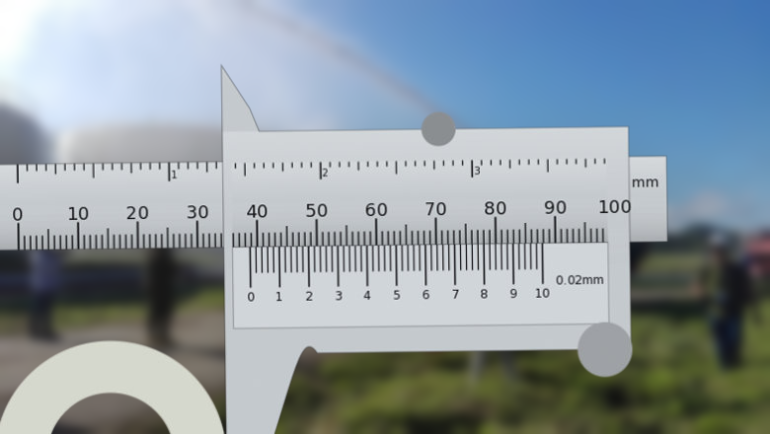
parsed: 38.8 mm
